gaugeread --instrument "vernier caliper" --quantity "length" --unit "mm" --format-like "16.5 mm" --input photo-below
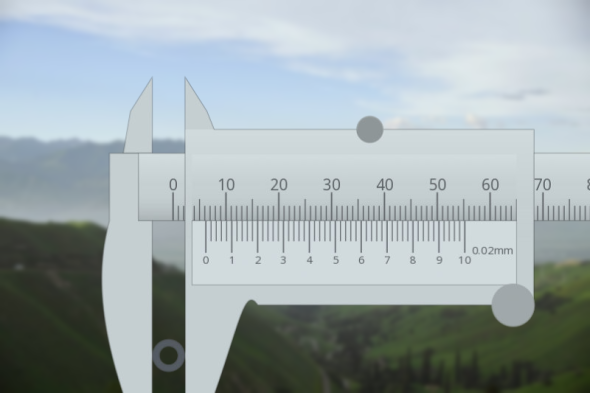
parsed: 6.2 mm
